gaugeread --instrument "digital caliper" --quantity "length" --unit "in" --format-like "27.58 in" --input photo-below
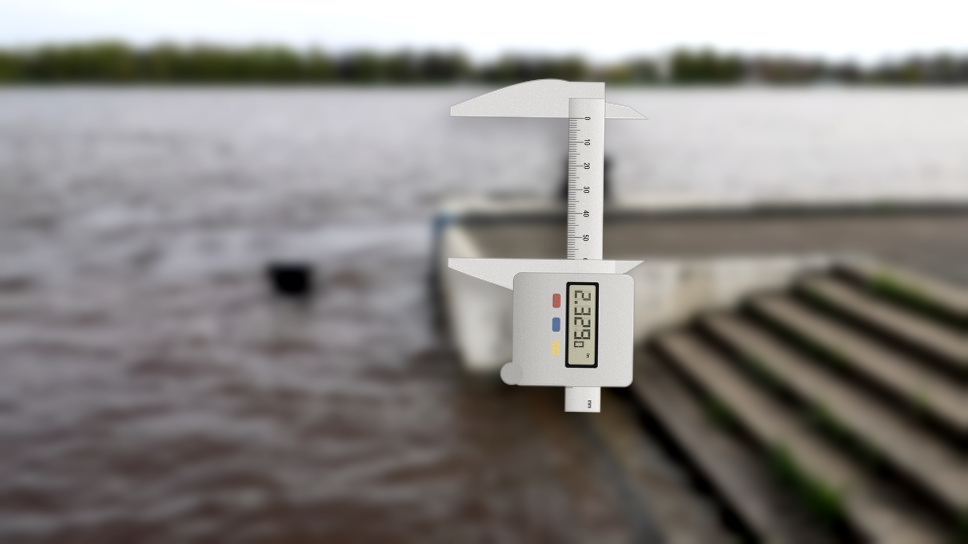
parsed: 2.3290 in
